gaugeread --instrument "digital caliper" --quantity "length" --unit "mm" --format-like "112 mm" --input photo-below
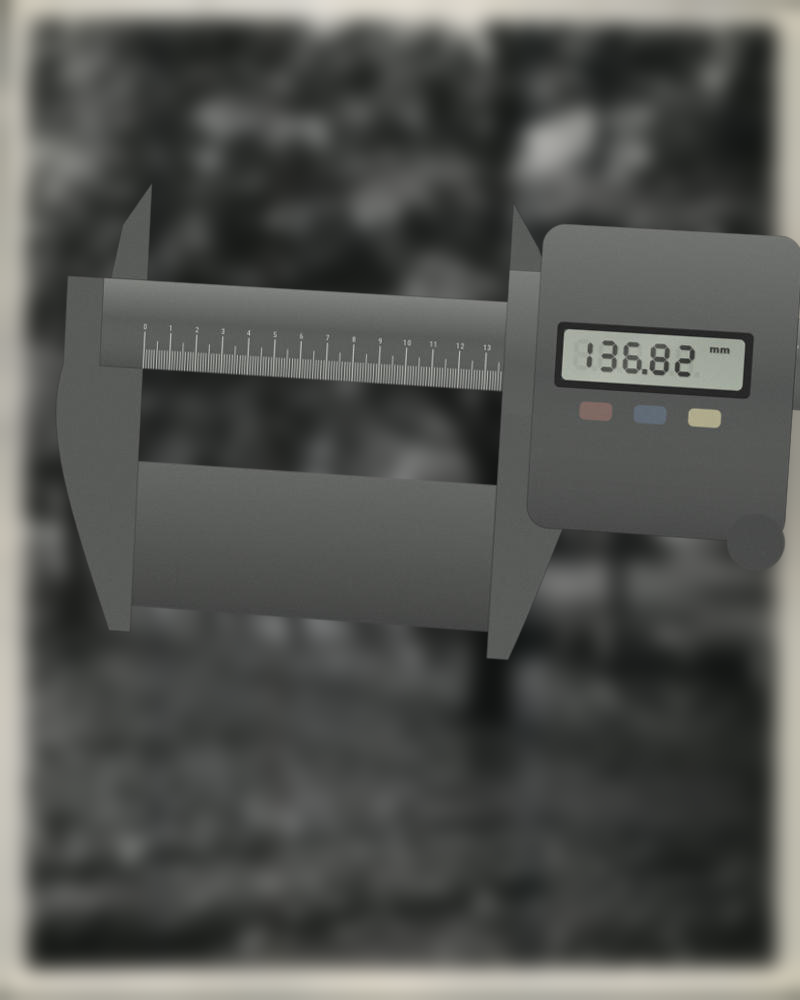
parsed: 136.82 mm
